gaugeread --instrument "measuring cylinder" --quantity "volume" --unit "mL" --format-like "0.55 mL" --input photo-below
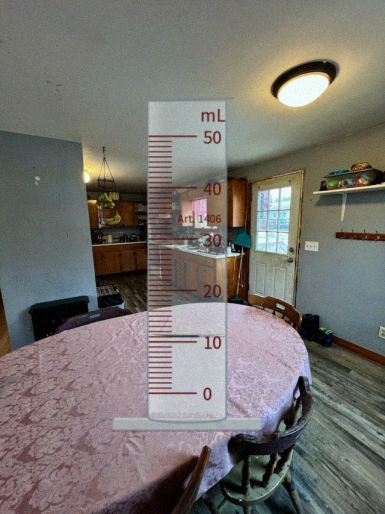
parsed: 11 mL
